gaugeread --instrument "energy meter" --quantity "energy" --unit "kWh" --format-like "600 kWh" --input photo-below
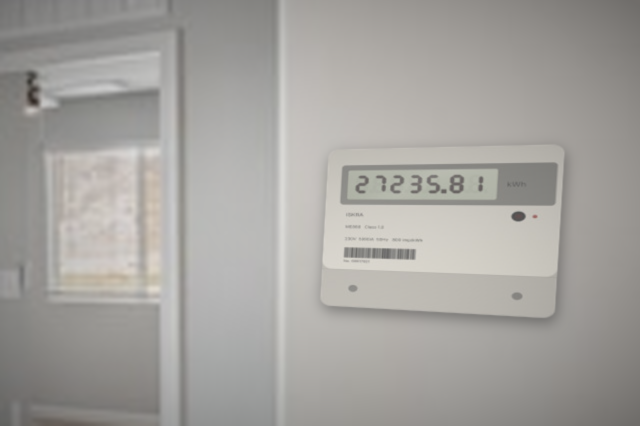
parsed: 27235.81 kWh
